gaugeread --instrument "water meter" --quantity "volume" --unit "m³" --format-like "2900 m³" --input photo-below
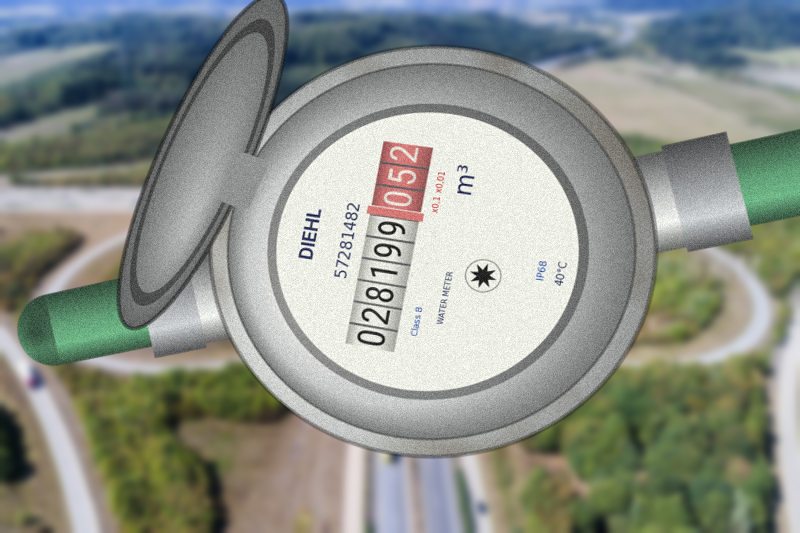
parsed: 28199.052 m³
